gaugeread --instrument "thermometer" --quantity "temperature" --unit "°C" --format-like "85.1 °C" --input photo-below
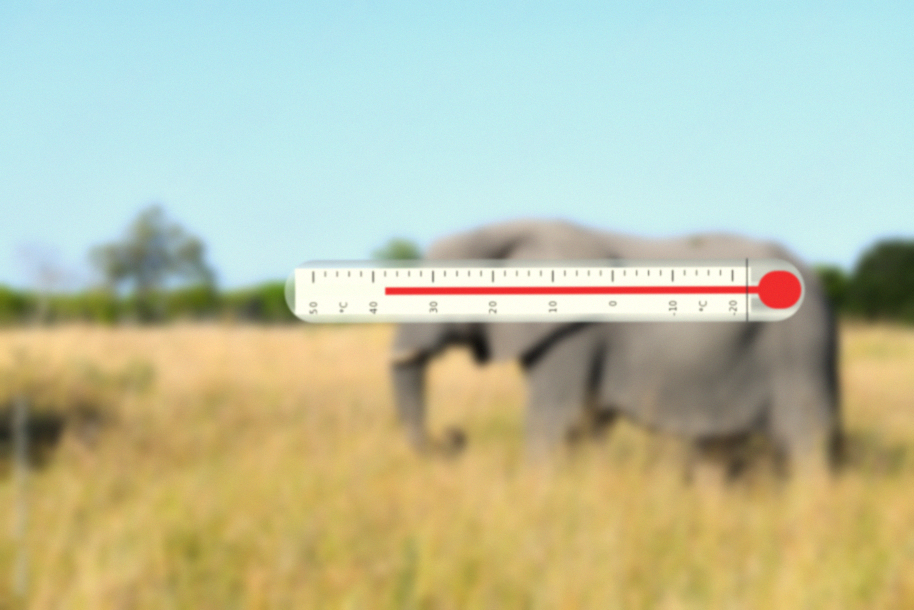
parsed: 38 °C
